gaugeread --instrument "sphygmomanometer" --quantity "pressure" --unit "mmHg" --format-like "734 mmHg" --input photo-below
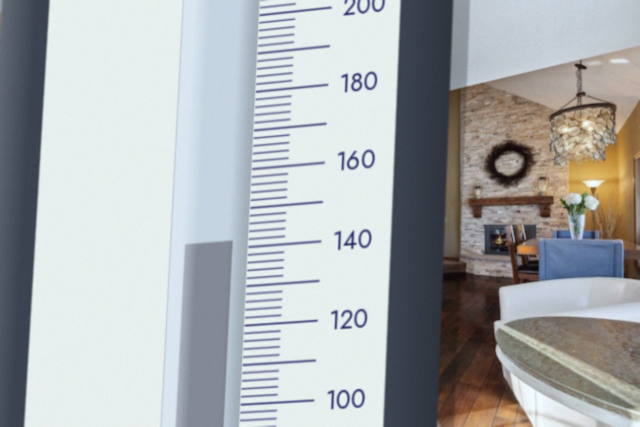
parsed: 142 mmHg
